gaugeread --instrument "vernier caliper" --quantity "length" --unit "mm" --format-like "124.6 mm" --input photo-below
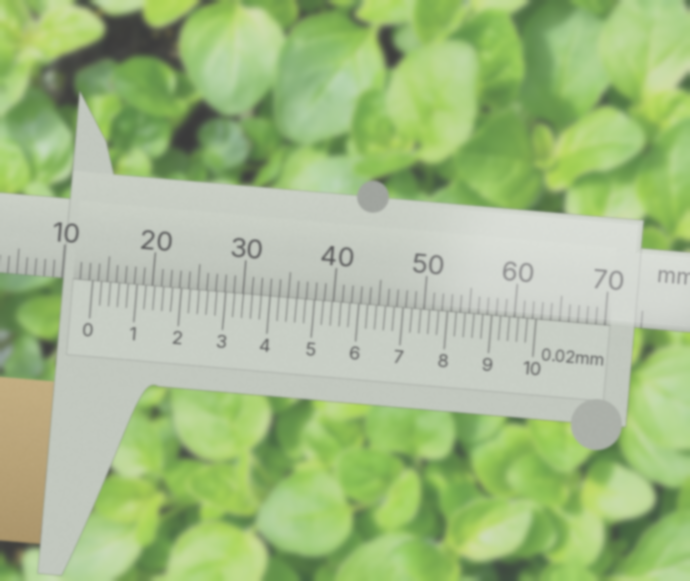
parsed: 13.4 mm
